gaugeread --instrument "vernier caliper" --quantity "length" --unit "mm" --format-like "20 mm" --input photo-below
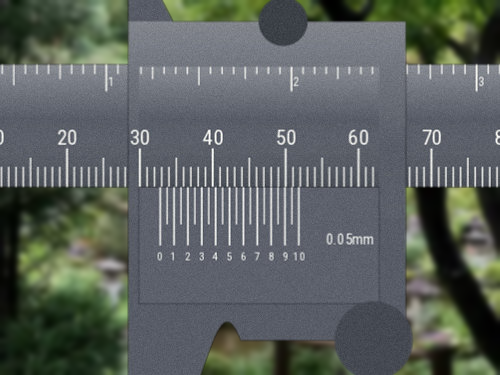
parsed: 32.8 mm
